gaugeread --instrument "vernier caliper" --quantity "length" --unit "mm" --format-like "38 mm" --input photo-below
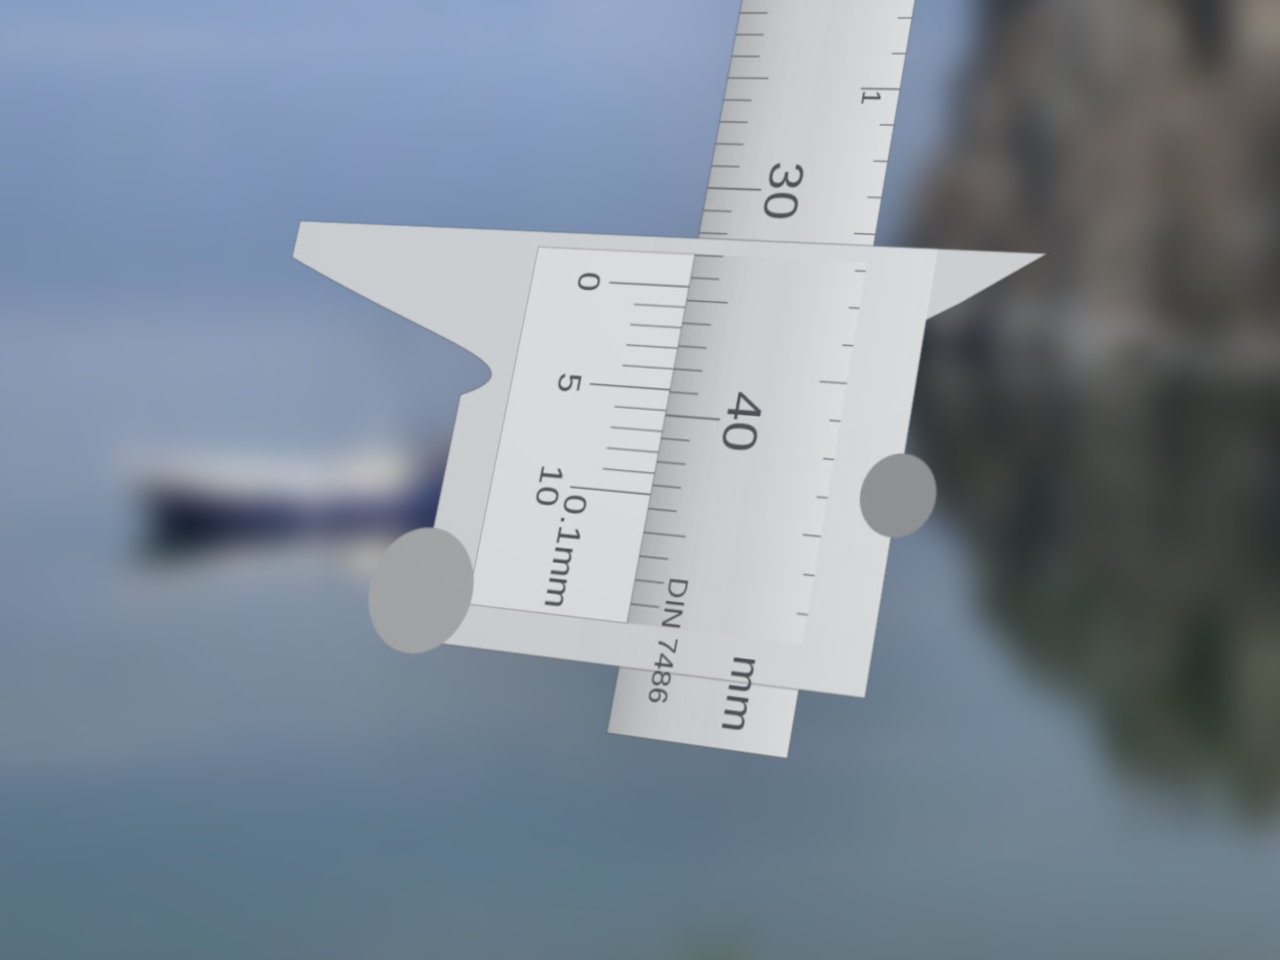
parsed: 34.4 mm
